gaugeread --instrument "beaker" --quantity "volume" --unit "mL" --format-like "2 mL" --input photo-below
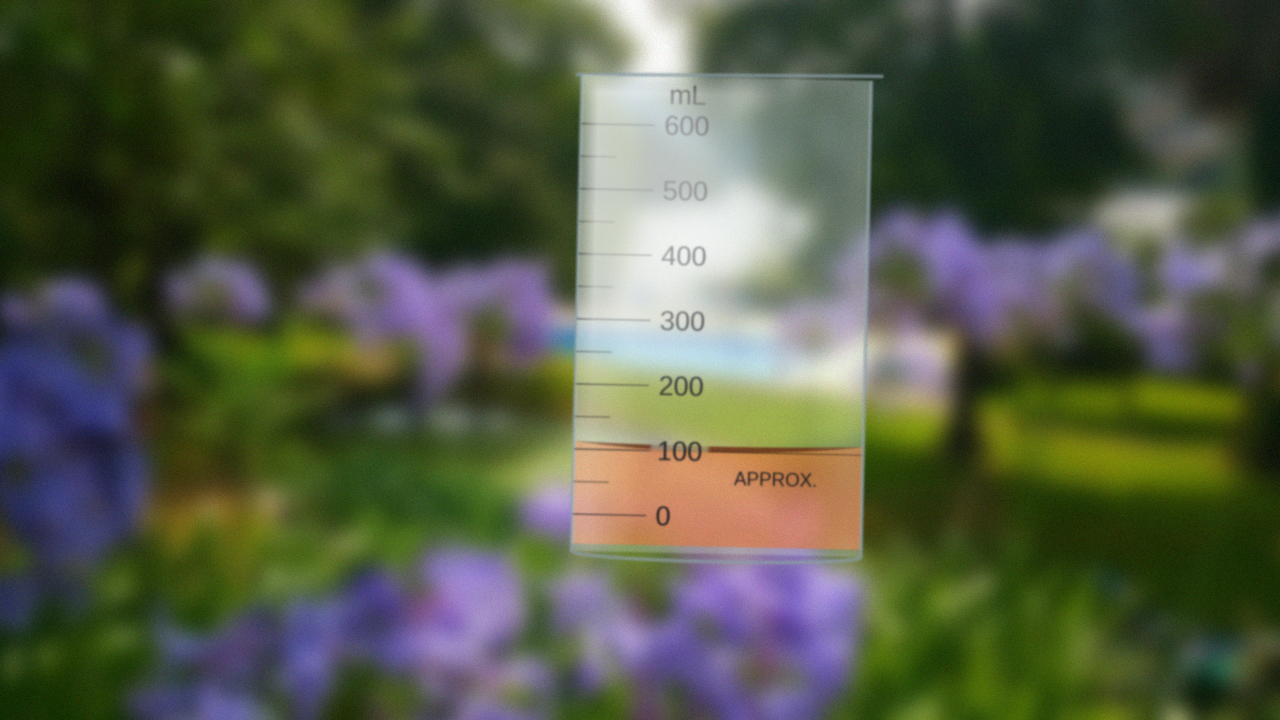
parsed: 100 mL
